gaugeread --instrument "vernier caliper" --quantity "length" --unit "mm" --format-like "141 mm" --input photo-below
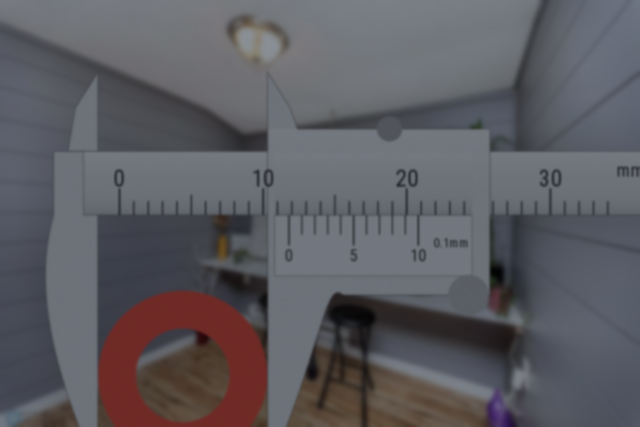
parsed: 11.8 mm
